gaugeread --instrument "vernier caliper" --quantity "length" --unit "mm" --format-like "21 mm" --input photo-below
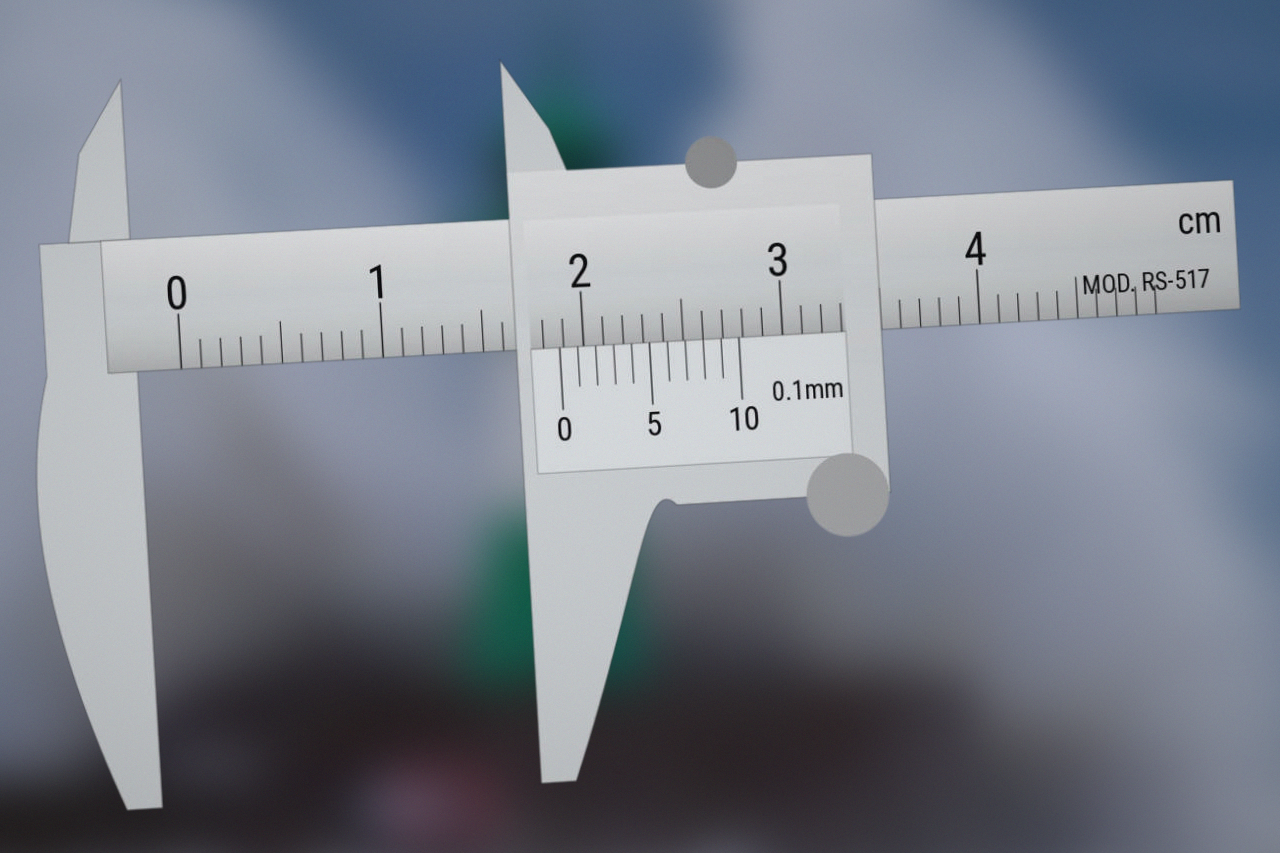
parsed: 18.8 mm
